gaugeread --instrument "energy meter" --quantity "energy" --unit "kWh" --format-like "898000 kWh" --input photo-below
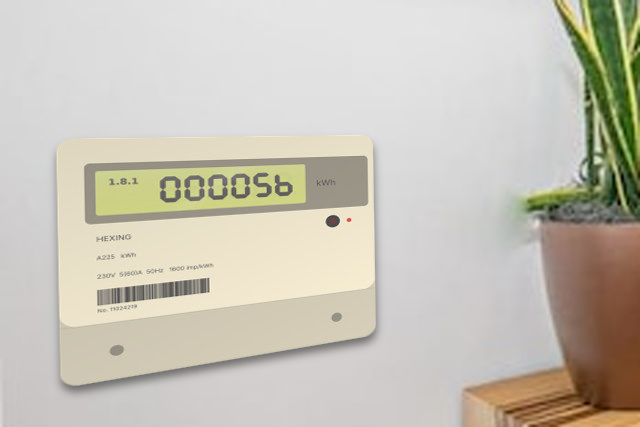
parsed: 56 kWh
